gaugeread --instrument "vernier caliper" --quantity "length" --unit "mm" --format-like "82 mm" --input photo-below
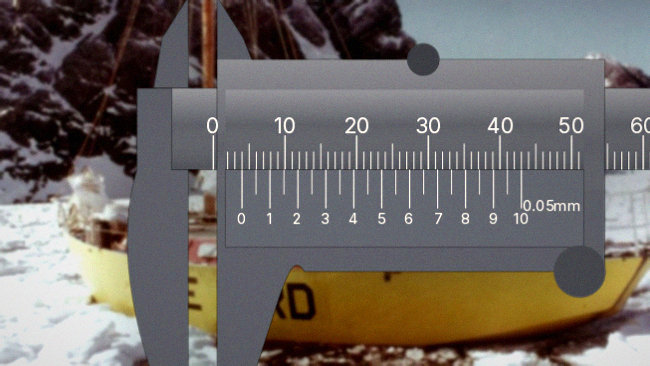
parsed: 4.0 mm
